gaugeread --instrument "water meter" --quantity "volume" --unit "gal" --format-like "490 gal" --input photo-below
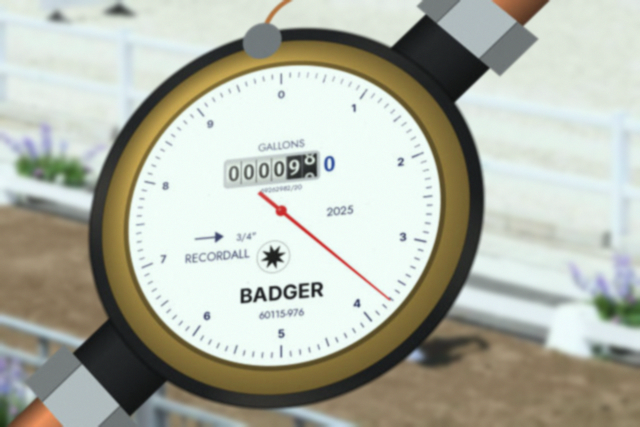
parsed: 983.7 gal
